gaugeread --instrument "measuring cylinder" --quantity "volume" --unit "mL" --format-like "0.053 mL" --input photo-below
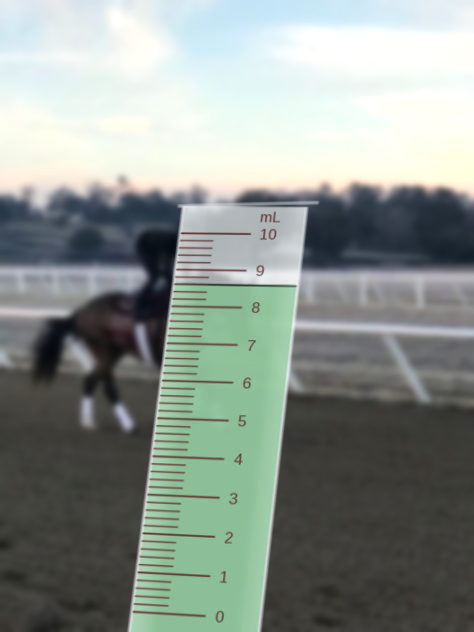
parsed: 8.6 mL
